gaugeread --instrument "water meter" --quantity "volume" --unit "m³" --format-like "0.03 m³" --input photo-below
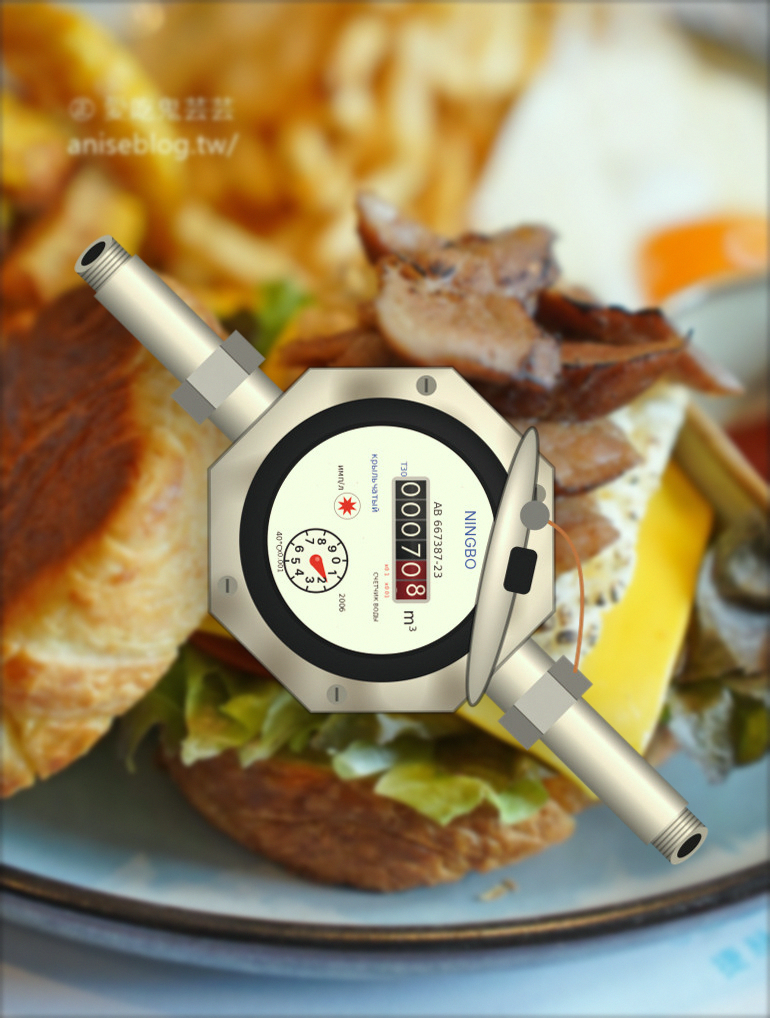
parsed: 7.081 m³
